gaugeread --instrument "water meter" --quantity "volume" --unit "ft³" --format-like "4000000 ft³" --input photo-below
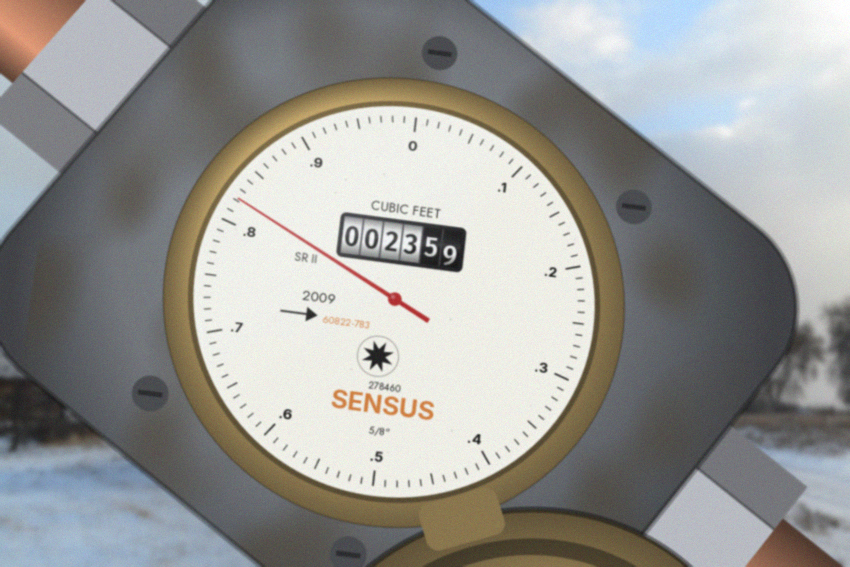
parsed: 2358.82 ft³
